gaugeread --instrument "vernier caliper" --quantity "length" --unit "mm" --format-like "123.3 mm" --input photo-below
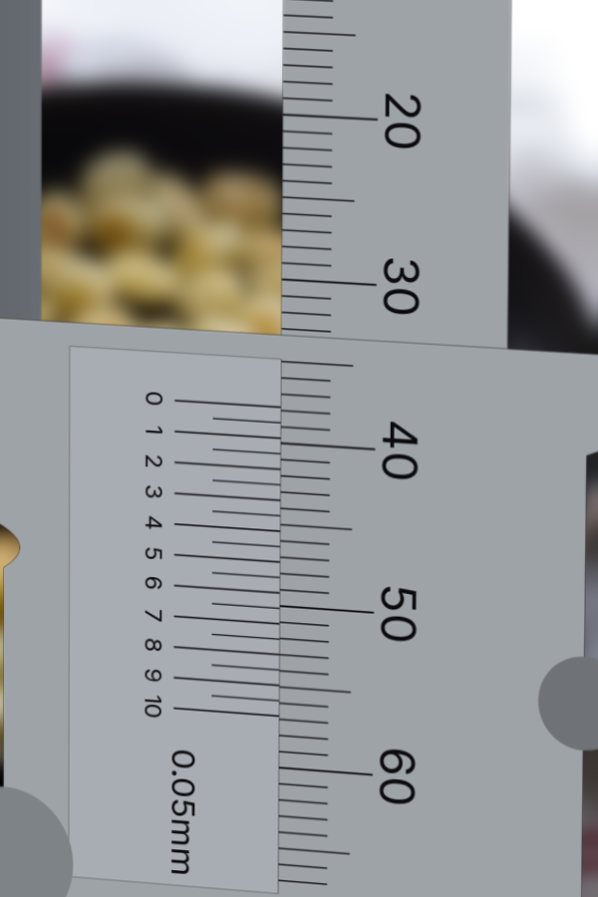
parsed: 37.8 mm
